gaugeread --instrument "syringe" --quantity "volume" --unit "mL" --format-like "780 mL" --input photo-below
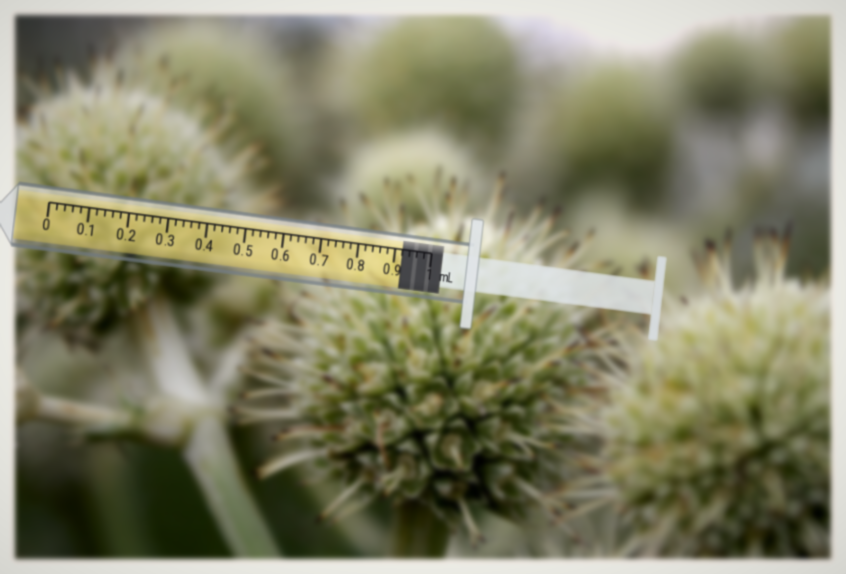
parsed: 0.92 mL
